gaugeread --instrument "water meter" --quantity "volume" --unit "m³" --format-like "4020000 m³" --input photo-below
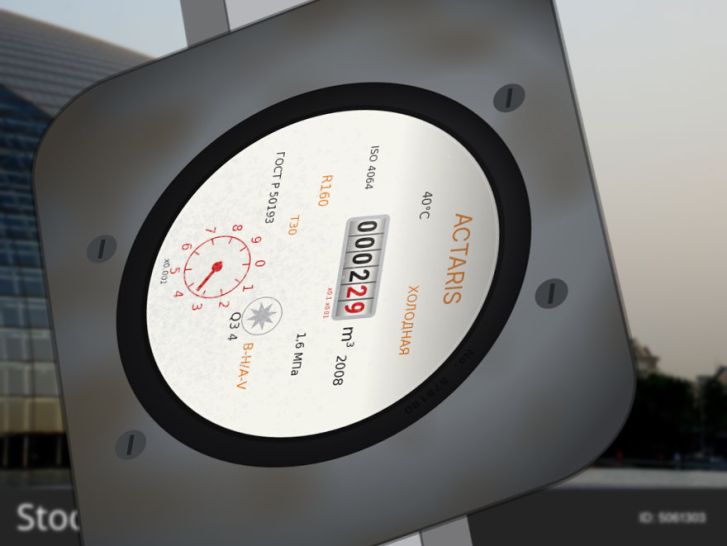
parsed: 2.293 m³
